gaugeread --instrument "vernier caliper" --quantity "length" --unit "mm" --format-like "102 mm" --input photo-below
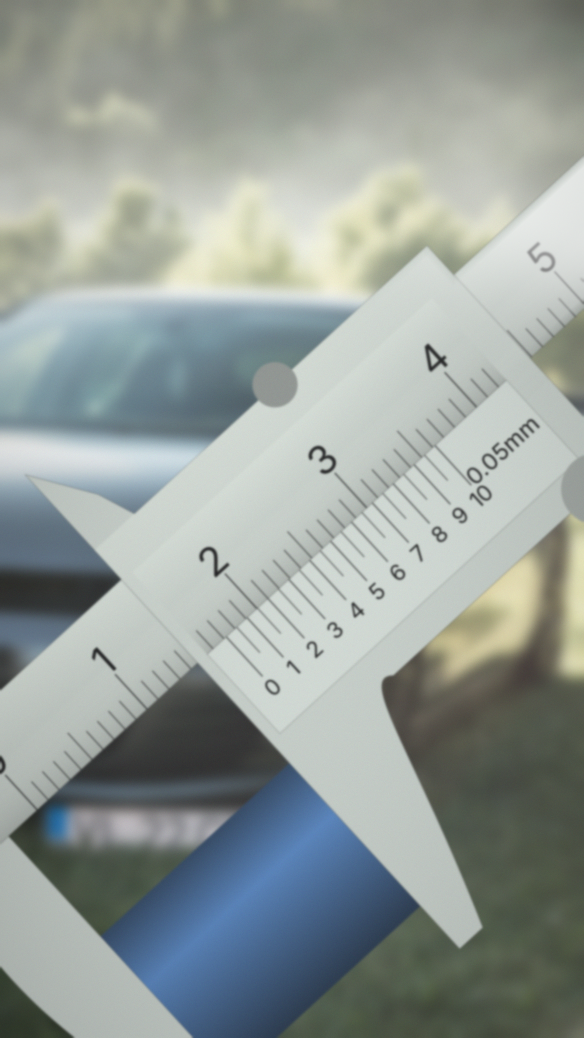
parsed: 17.2 mm
